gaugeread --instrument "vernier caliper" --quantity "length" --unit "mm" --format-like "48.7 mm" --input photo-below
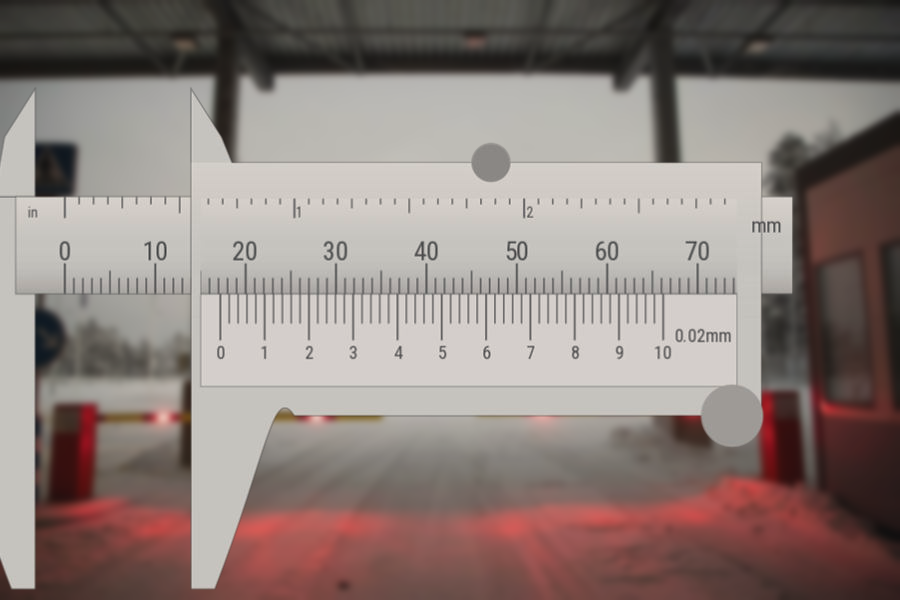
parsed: 17.2 mm
